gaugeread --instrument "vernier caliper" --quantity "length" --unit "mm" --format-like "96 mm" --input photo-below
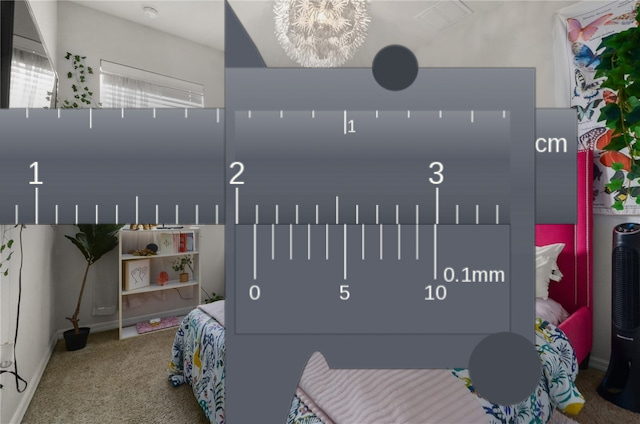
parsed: 20.9 mm
